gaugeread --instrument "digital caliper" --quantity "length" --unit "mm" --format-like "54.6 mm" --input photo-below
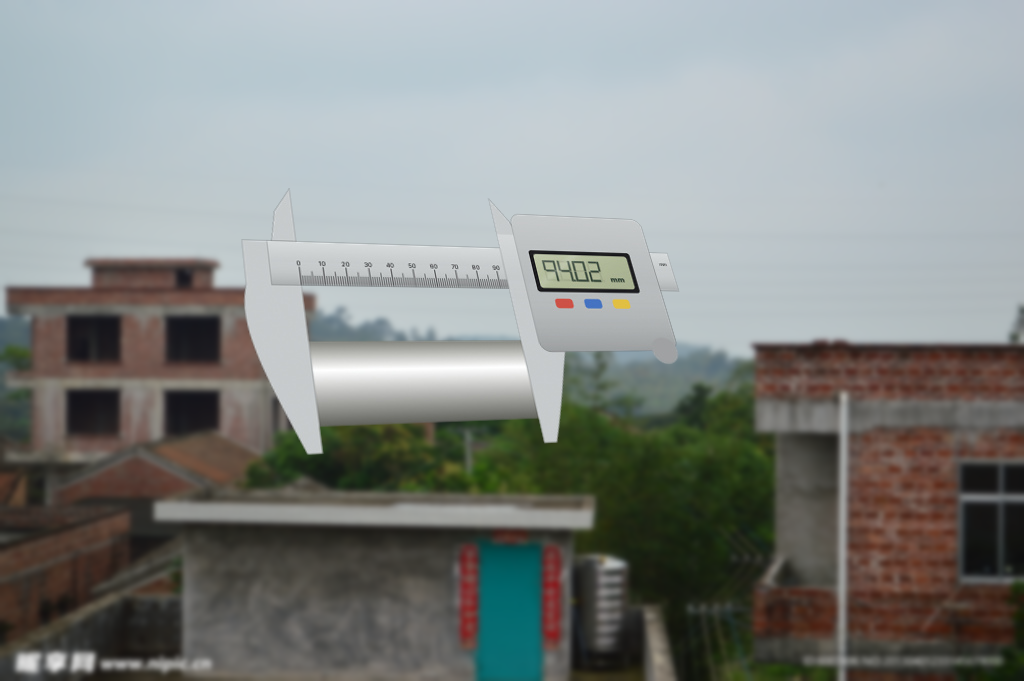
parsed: 94.02 mm
